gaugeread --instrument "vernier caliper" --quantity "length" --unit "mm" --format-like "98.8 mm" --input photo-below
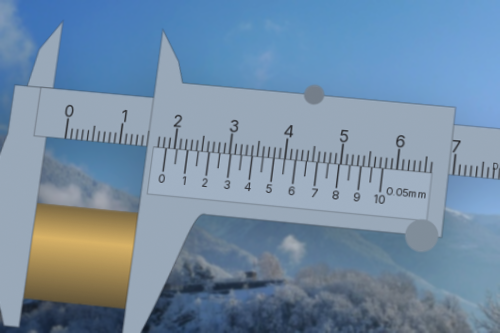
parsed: 18.5 mm
